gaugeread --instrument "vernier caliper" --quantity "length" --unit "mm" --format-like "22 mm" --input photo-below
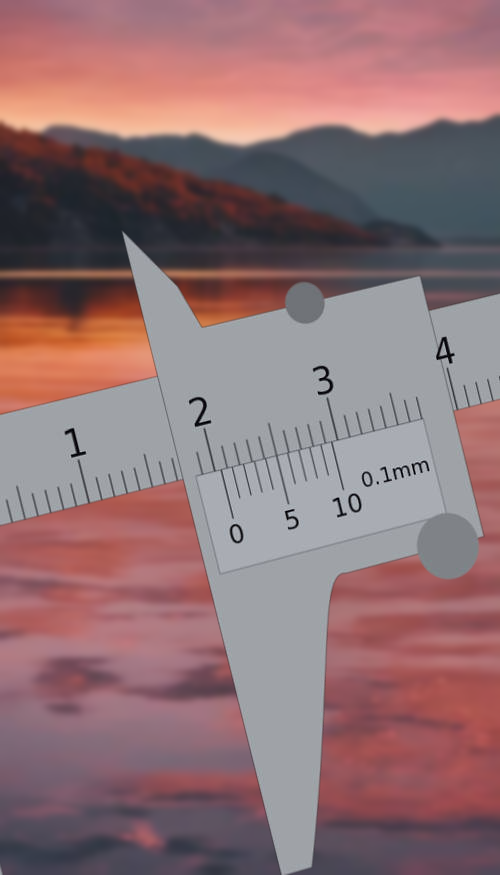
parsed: 20.5 mm
